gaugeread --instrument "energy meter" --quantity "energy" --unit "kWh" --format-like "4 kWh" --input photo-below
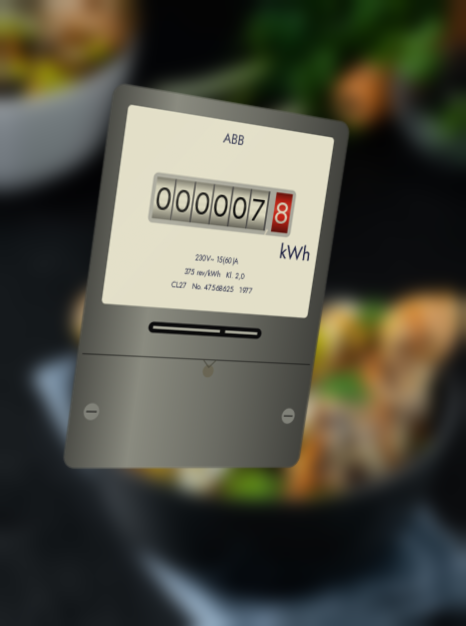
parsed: 7.8 kWh
